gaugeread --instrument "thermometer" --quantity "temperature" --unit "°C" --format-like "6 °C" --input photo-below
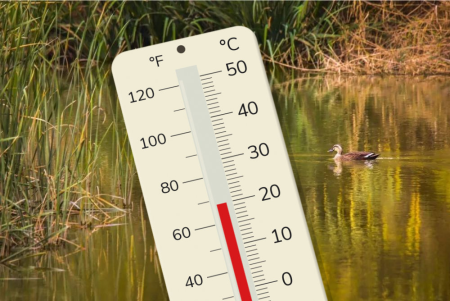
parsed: 20 °C
